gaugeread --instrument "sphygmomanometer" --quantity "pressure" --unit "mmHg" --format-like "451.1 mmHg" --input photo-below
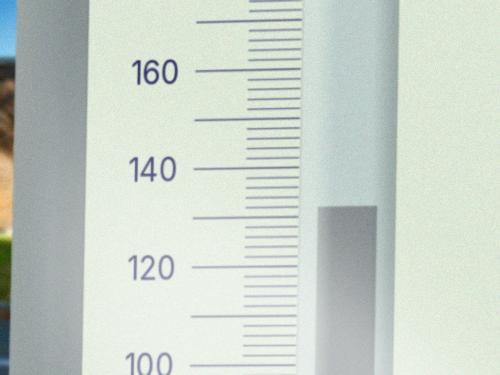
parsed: 132 mmHg
